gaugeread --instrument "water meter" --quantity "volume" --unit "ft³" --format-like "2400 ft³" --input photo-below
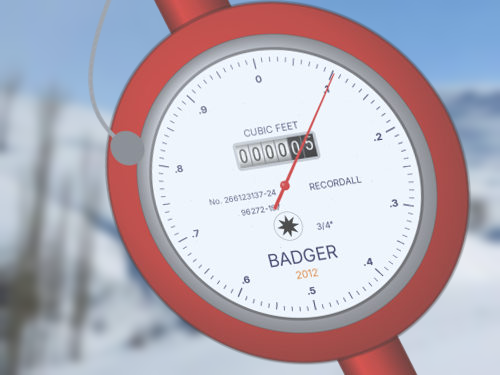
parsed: 5.10 ft³
